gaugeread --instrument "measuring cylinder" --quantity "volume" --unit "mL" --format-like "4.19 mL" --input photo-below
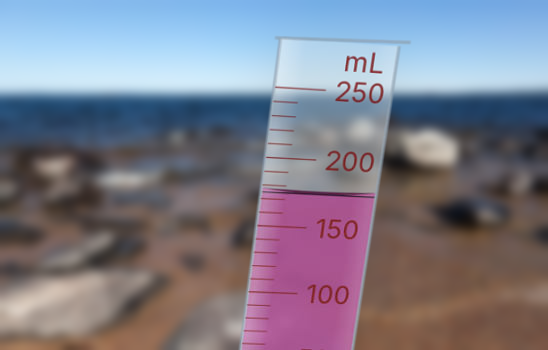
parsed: 175 mL
